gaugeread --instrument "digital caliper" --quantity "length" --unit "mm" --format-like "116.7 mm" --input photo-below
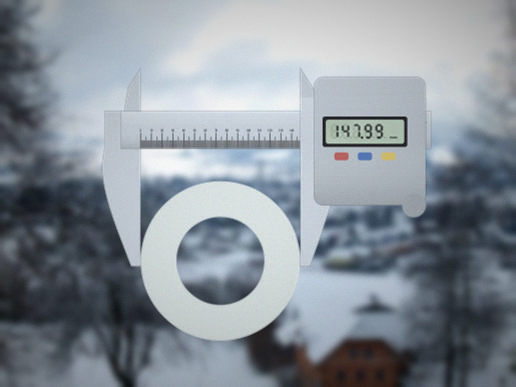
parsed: 147.99 mm
